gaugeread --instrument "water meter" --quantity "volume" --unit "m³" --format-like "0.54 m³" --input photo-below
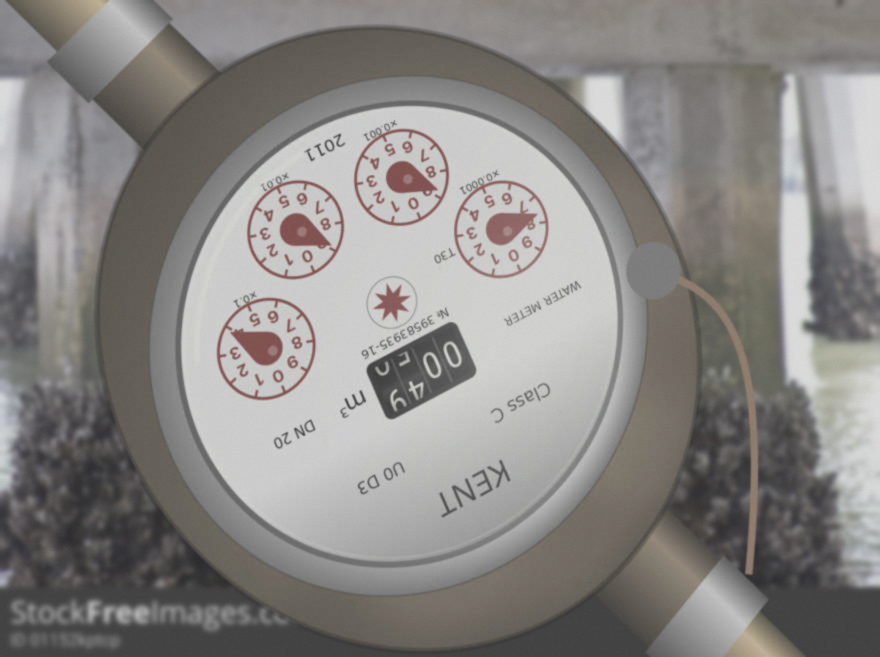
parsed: 49.3887 m³
